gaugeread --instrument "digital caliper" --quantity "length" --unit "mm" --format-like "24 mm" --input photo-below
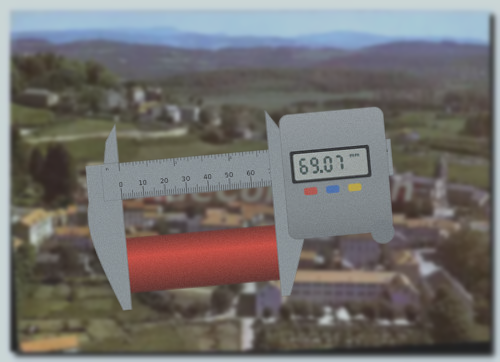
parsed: 69.07 mm
